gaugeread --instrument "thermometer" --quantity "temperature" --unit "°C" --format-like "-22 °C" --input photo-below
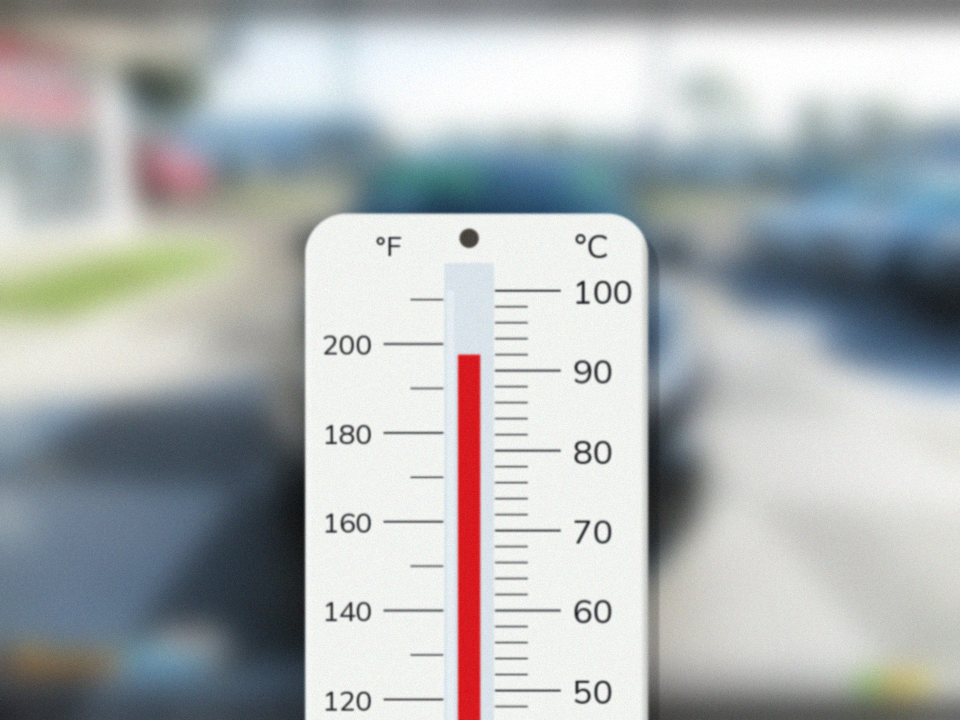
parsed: 92 °C
